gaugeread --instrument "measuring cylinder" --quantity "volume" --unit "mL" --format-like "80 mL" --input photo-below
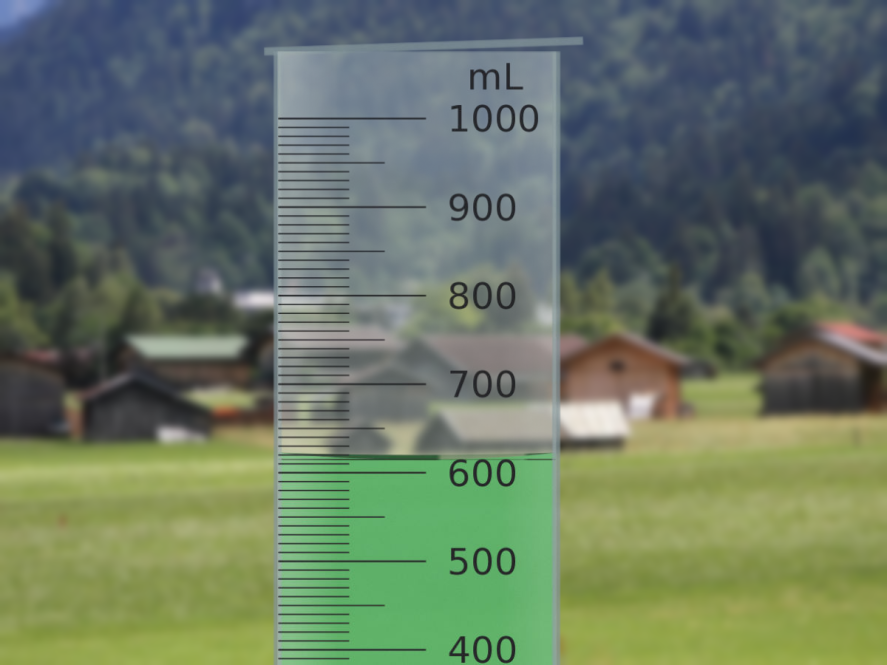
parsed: 615 mL
